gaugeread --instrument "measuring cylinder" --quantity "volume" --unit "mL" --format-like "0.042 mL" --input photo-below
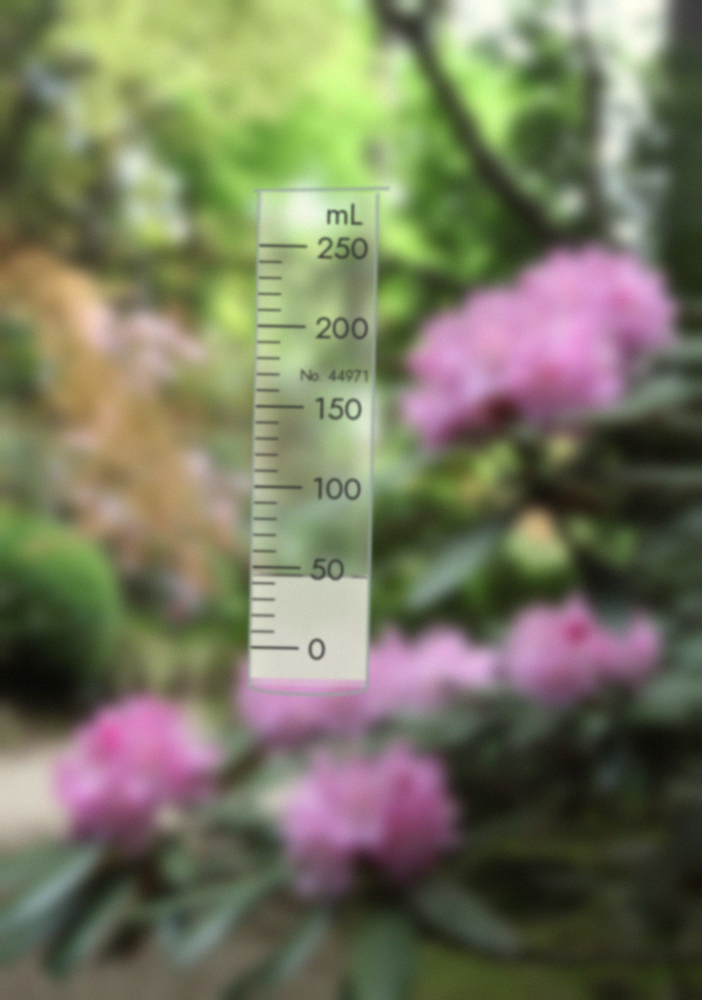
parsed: 45 mL
